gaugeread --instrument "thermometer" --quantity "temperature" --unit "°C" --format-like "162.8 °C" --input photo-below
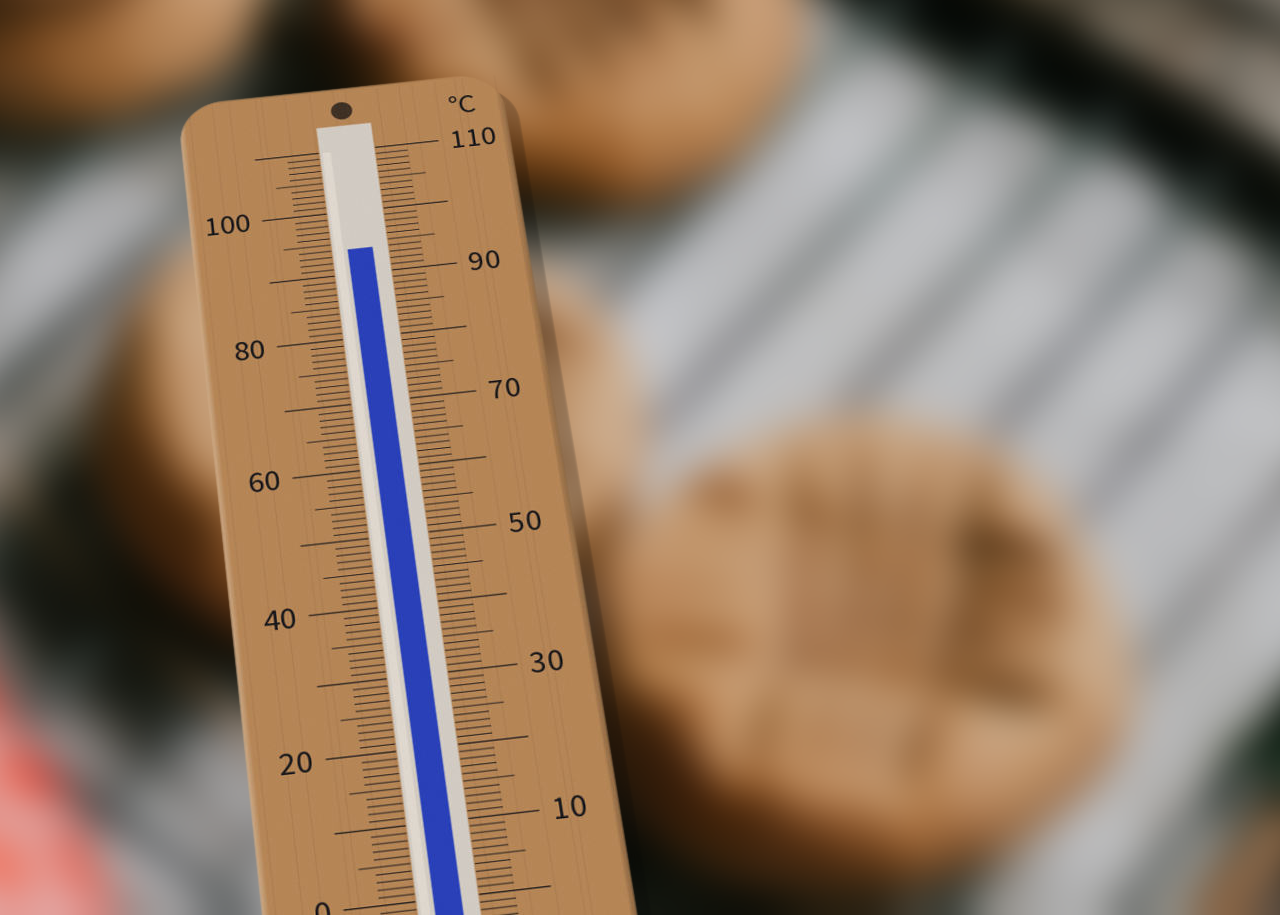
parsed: 94 °C
